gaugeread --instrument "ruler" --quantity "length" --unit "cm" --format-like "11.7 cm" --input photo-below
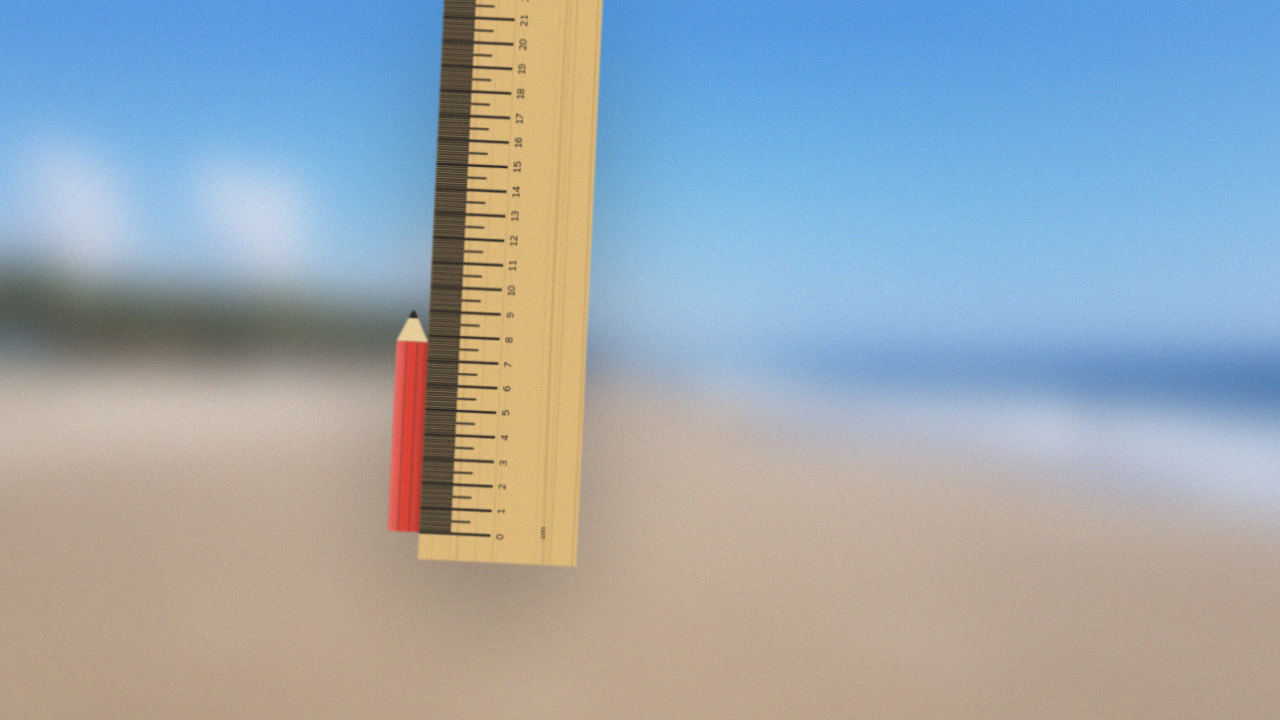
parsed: 9 cm
